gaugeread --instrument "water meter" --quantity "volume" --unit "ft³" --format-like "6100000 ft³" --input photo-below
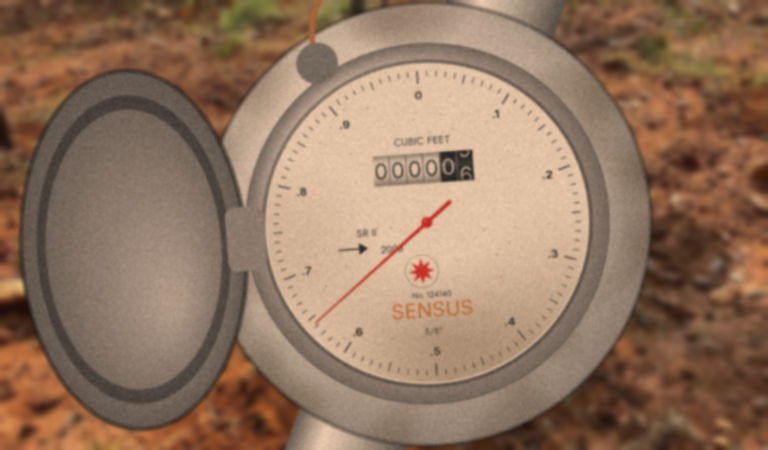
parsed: 5.64 ft³
